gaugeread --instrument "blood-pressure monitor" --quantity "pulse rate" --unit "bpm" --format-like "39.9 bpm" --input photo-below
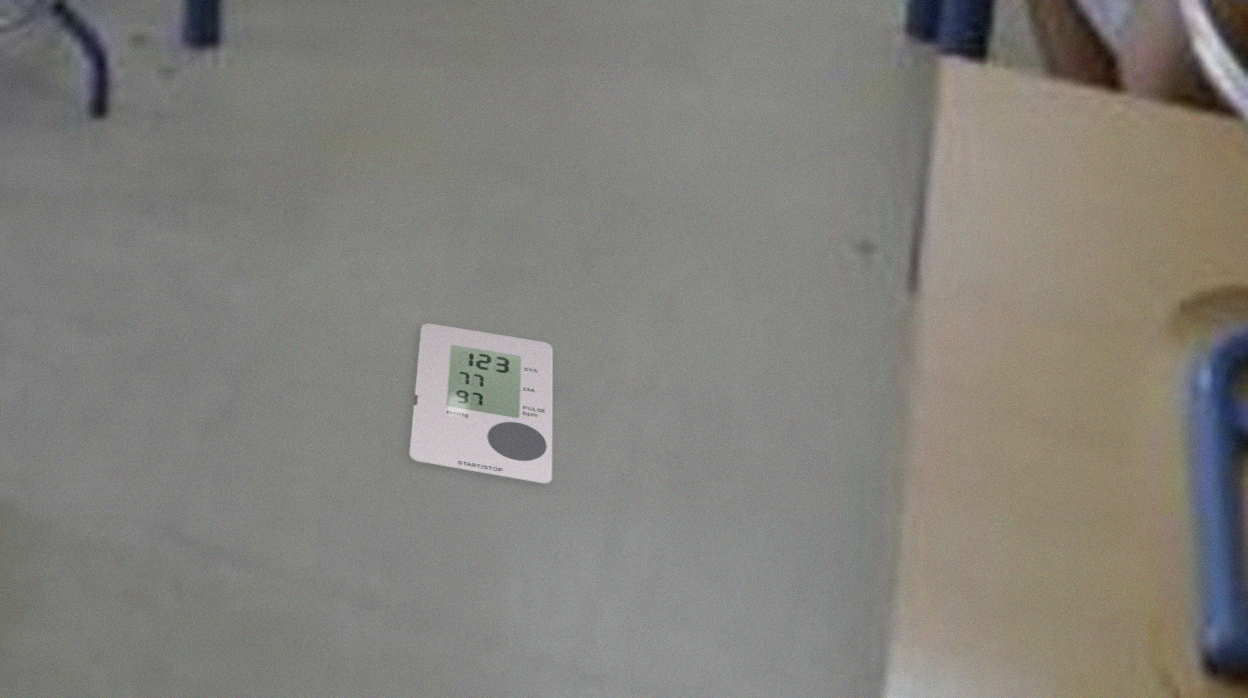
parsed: 97 bpm
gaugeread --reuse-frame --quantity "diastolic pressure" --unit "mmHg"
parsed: 77 mmHg
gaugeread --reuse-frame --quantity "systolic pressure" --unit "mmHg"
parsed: 123 mmHg
